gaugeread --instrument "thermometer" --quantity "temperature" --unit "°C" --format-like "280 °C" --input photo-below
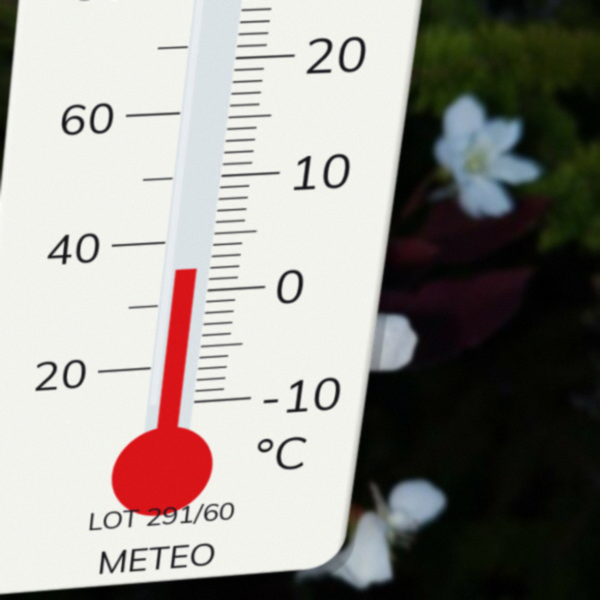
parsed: 2 °C
